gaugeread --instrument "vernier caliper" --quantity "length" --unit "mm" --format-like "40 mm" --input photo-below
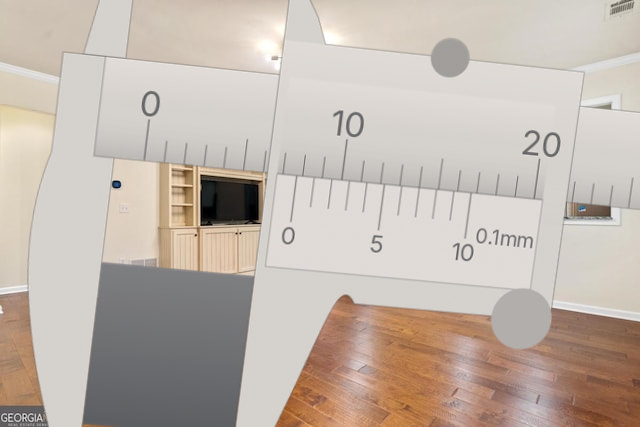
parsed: 7.7 mm
